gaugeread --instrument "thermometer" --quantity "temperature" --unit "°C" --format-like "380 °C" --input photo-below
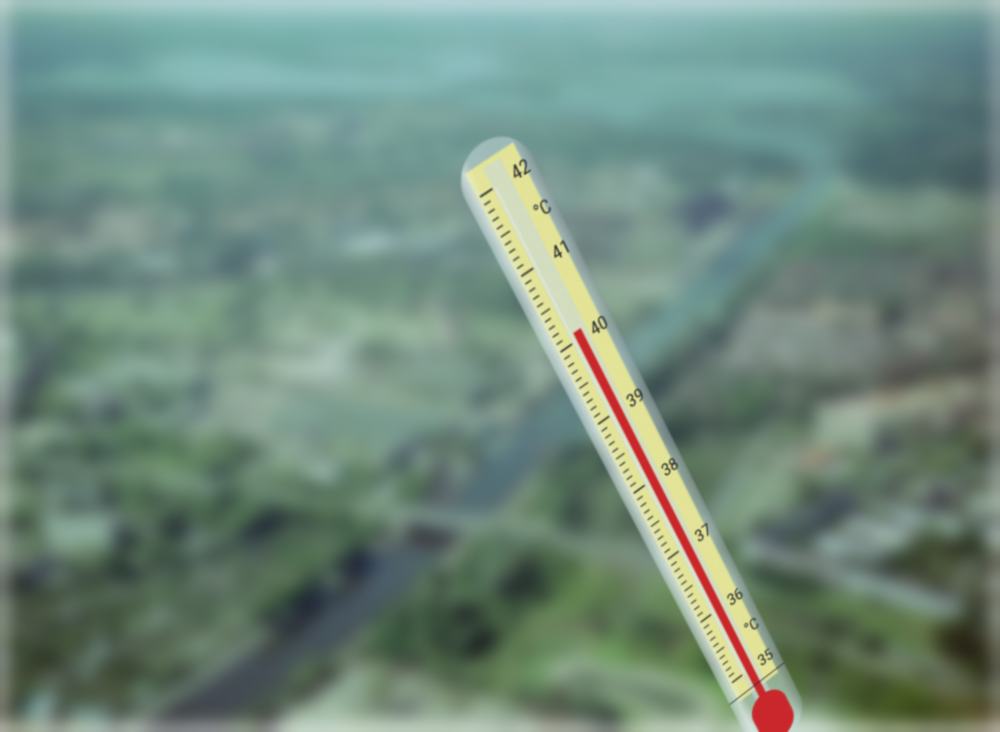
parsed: 40.1 °C
